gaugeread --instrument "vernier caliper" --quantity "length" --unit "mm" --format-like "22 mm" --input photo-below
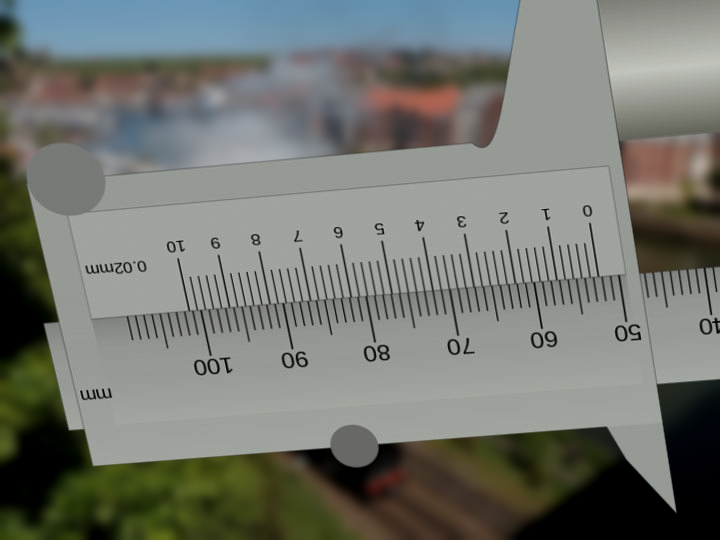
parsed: 52.4 mm
